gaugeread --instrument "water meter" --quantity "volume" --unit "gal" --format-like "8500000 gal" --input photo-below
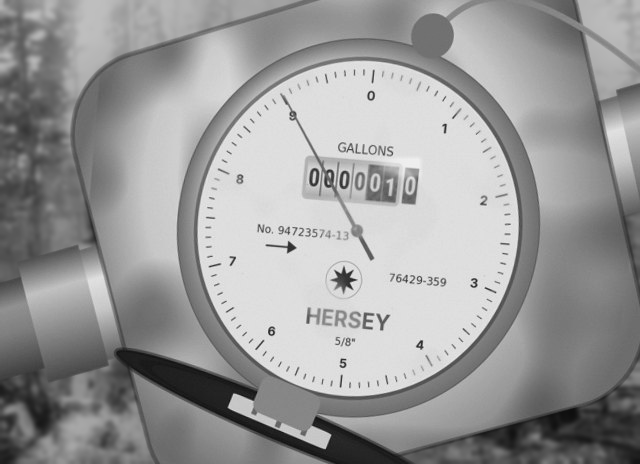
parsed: 9.0 gal
